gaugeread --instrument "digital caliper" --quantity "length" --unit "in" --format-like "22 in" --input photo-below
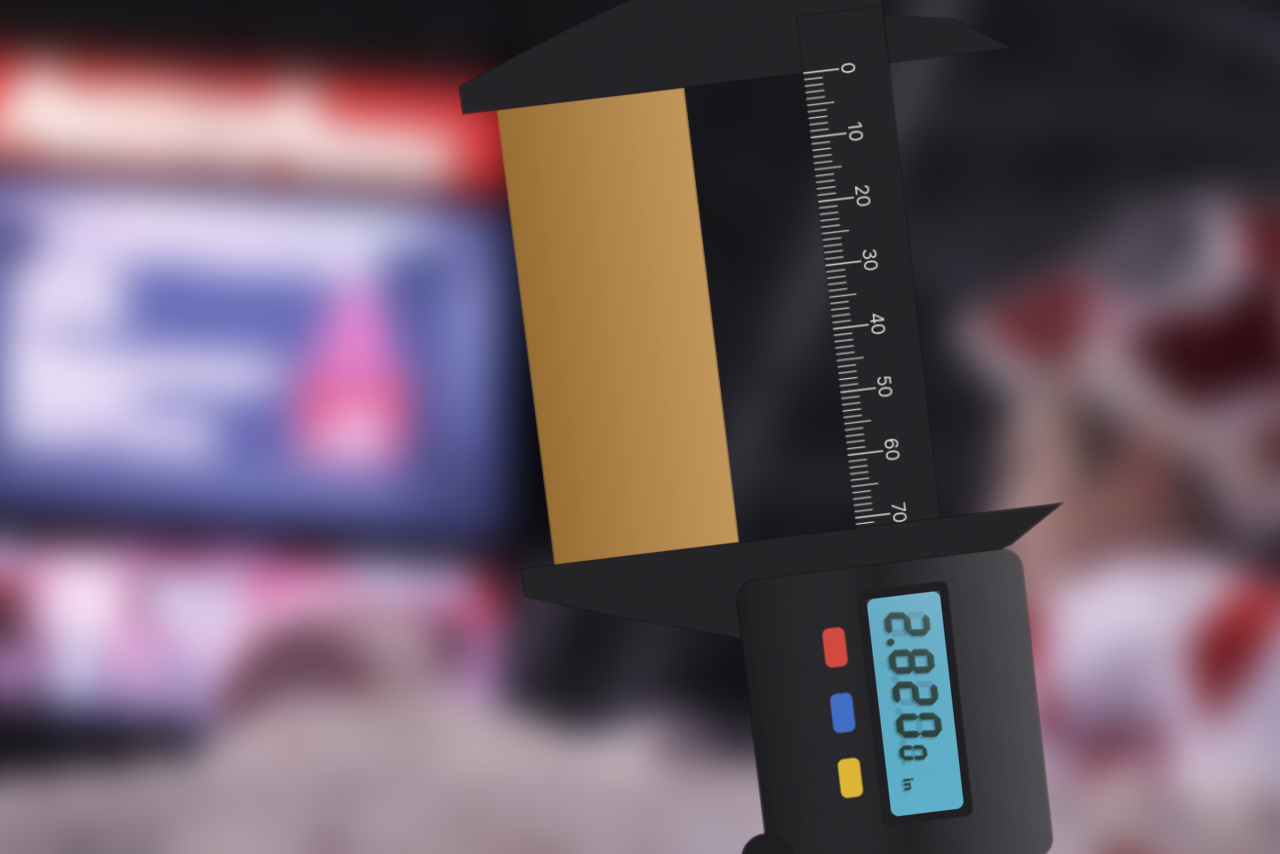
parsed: 2.8200 in
